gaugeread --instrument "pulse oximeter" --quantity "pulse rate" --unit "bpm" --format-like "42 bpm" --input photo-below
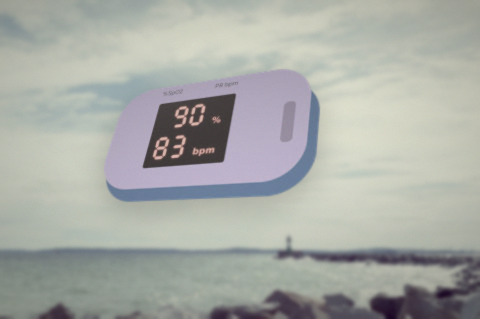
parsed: 83 bpm
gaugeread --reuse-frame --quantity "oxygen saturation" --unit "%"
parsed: 90 %
